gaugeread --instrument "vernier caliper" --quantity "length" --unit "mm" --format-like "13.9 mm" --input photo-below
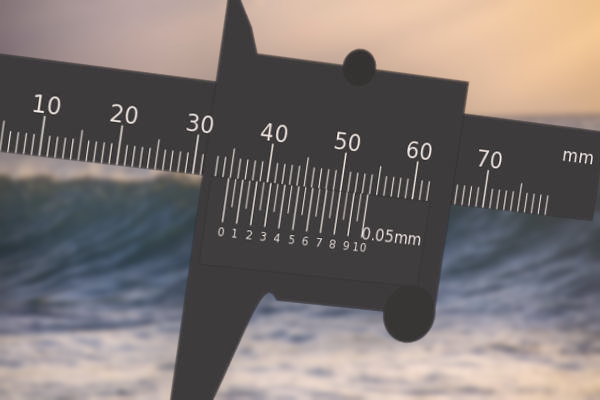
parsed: 34.8 mm
